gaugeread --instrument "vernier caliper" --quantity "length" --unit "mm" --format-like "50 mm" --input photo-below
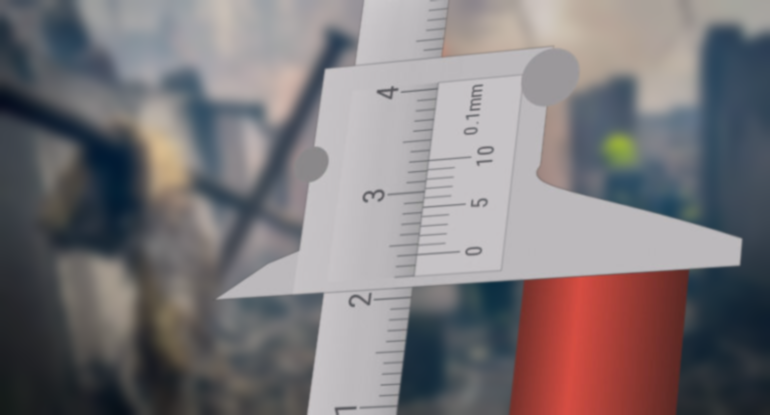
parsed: 24.0 mm
